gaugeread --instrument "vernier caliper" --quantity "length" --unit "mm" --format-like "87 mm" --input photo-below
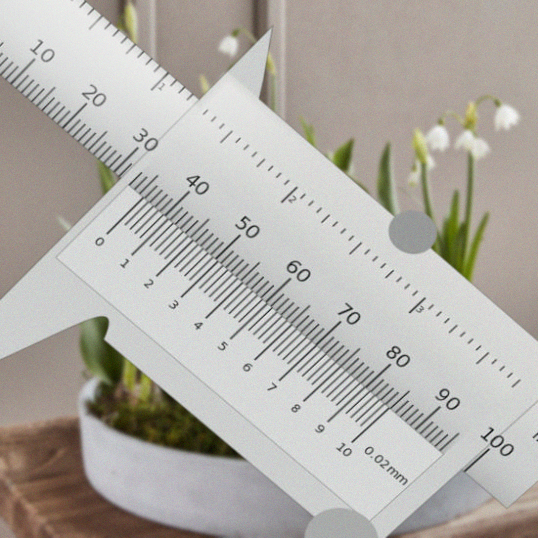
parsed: 35.8 mm
